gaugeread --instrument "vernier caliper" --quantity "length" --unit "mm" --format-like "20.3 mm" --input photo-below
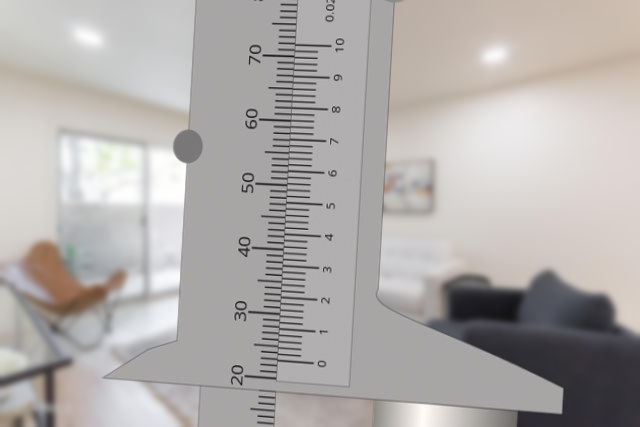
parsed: 22.8 mm
